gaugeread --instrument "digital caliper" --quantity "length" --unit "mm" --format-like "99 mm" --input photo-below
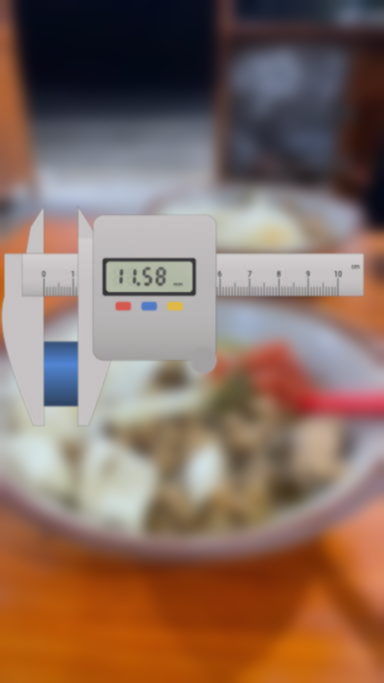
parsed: 11.58 mm
